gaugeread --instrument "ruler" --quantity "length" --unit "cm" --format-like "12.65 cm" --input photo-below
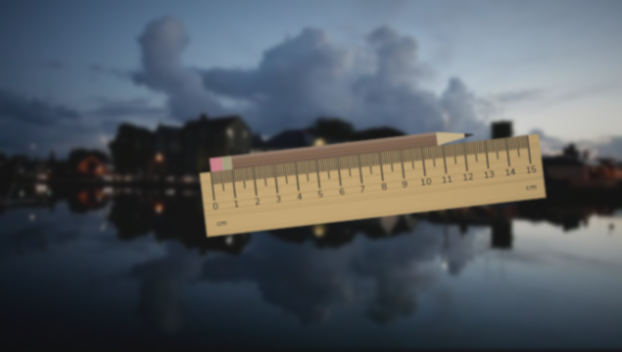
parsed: 12.5 cm
